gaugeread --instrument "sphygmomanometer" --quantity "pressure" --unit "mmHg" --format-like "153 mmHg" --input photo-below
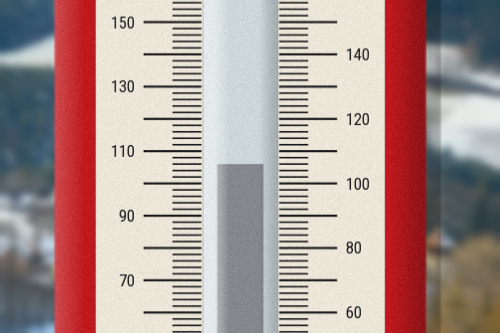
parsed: 106 mmHg
